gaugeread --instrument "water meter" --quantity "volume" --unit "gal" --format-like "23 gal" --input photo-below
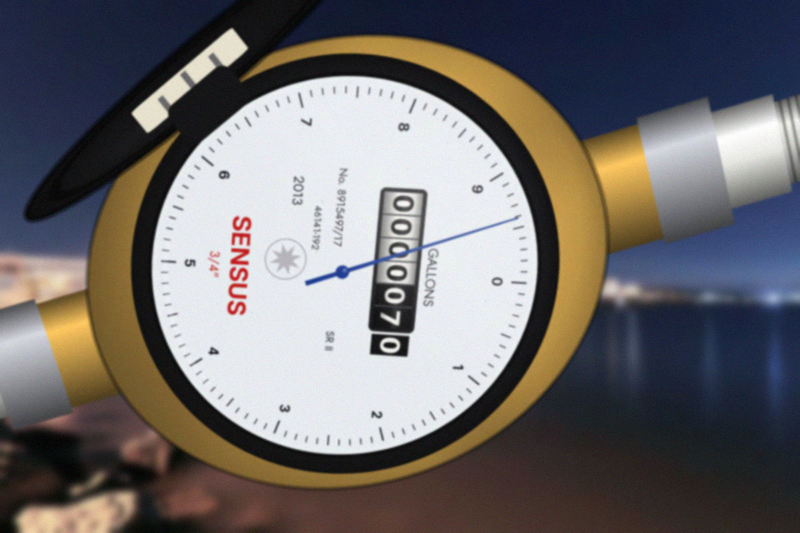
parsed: 69.4 gal
